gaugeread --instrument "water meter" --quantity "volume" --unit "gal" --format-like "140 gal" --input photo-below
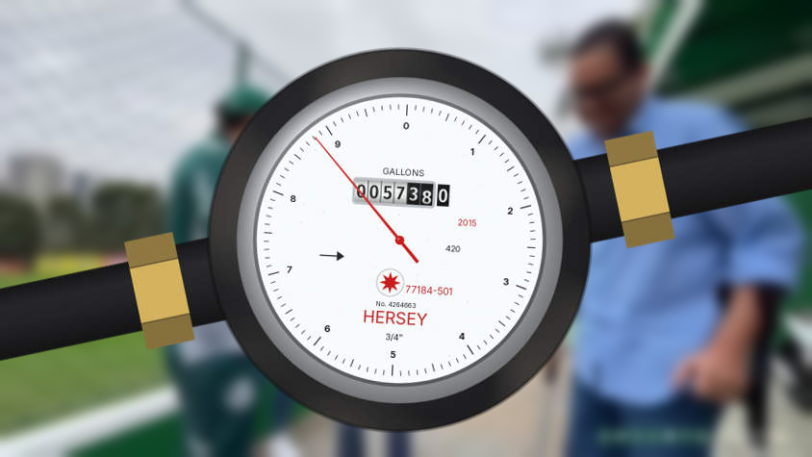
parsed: 57378.8 gal
